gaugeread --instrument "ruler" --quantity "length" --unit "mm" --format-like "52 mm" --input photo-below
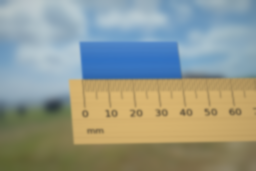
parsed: 40 mm
